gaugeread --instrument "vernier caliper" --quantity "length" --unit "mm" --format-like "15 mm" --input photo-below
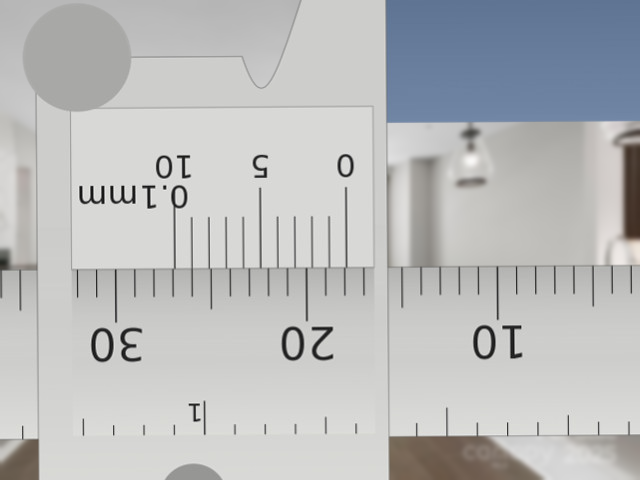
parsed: 17.9 mm
